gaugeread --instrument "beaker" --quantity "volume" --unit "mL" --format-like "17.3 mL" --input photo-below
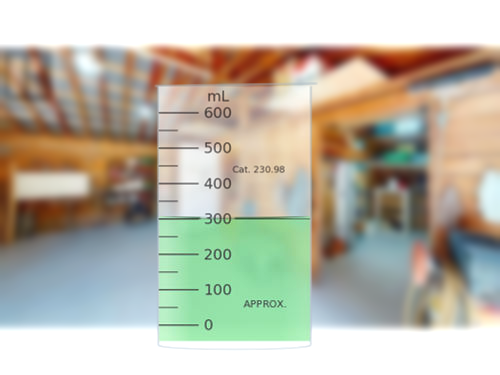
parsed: 300 mL
